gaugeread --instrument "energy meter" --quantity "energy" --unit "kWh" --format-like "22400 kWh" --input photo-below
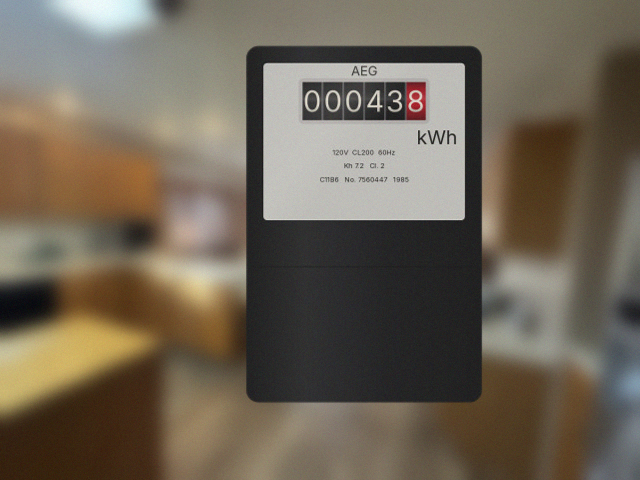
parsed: 43.8 kWh
